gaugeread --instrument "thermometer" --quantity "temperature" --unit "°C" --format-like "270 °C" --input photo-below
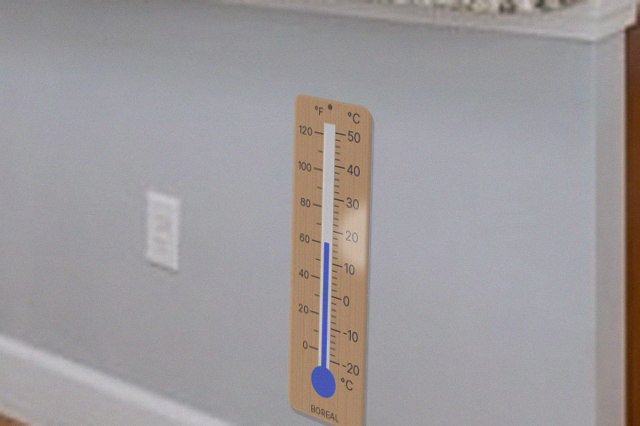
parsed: 16 °C
